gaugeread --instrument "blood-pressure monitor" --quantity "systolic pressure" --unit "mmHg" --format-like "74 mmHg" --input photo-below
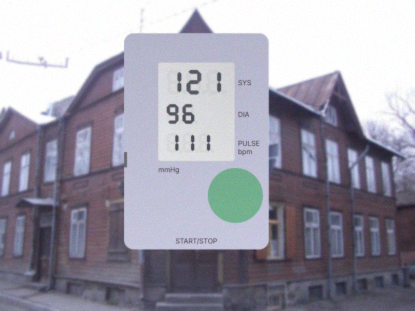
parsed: 121 mmHg
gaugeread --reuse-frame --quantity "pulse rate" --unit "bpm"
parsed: 111 bpm
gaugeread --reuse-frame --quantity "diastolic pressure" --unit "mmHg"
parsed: 96 mmHg
